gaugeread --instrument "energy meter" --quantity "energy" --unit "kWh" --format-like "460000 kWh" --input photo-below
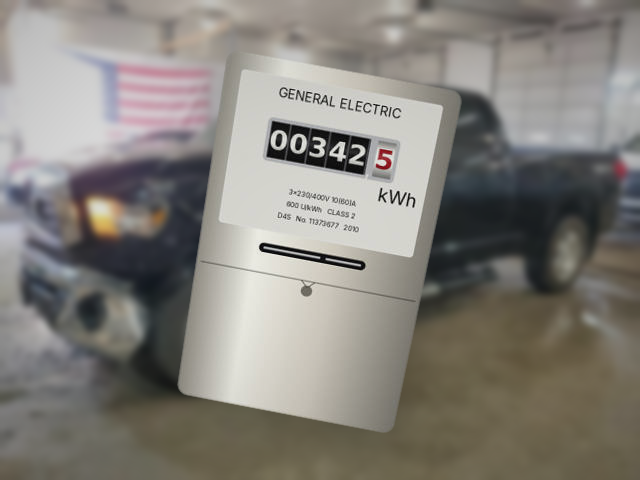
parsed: 342.5 kWh
